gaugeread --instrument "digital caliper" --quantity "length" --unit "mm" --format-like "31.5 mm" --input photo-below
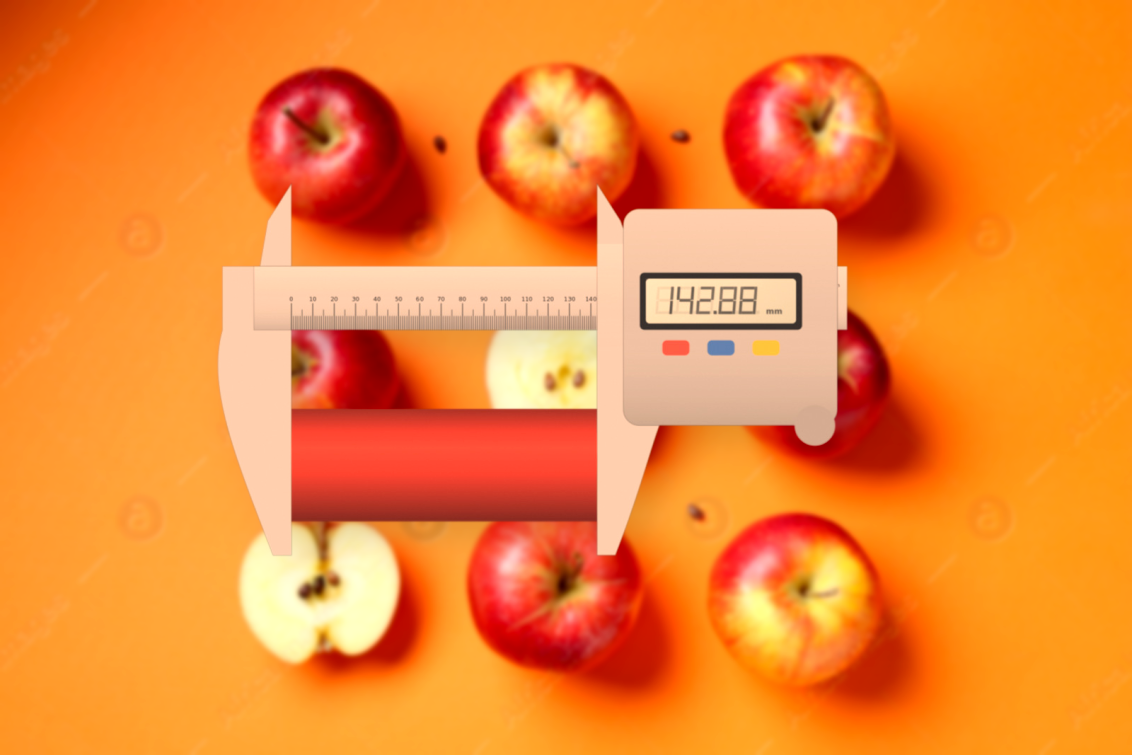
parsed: 142.88 mm
